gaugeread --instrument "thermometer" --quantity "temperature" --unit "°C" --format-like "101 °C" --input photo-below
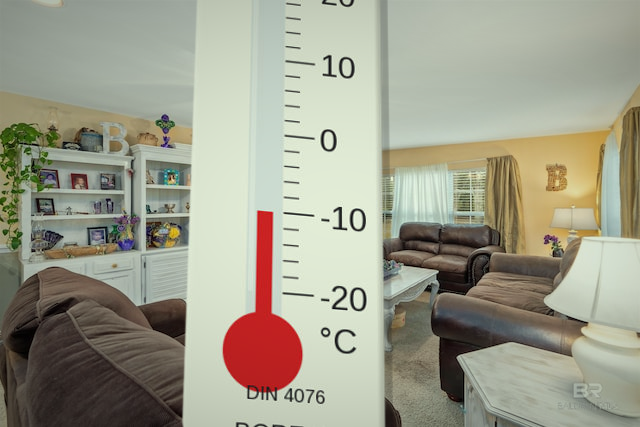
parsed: -10 °C
